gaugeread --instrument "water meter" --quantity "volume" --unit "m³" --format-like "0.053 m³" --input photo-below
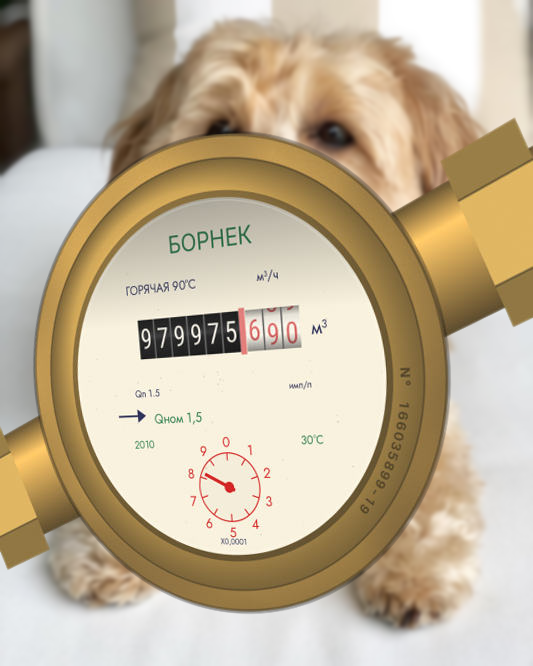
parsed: 979975.6898 m³
